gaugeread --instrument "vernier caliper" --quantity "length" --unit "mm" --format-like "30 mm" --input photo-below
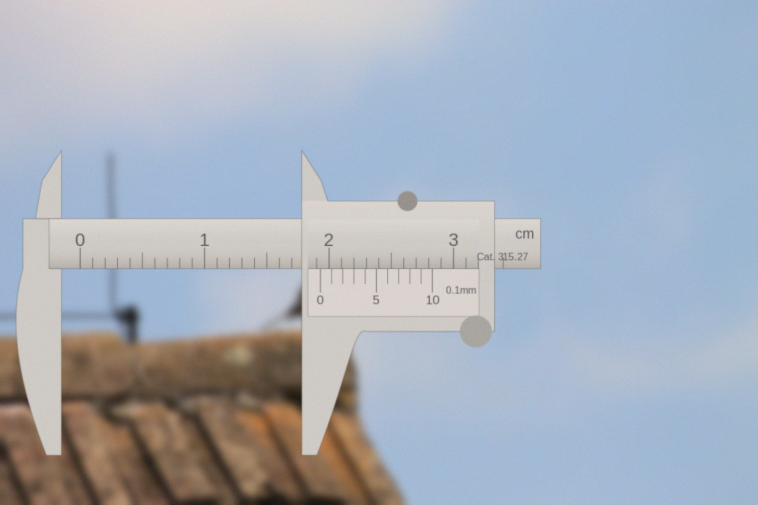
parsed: 19.3 mm
